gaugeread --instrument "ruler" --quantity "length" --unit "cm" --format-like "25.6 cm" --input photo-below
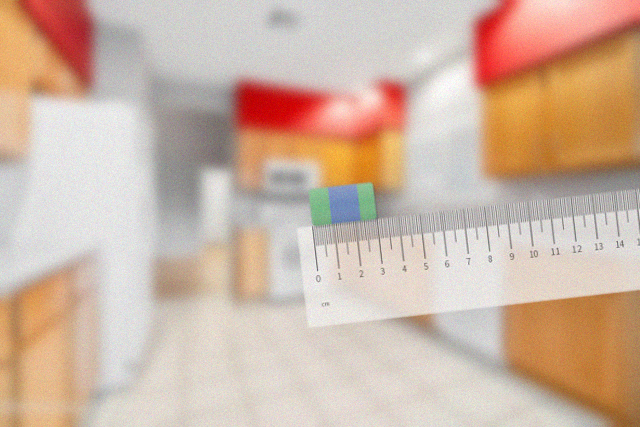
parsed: 3 cm
